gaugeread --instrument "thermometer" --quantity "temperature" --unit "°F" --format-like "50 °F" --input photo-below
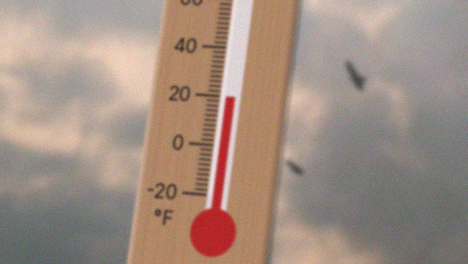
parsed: 20 °F
